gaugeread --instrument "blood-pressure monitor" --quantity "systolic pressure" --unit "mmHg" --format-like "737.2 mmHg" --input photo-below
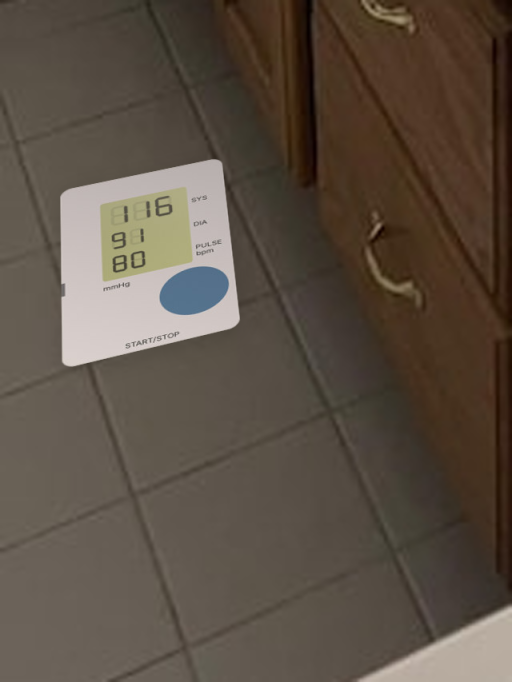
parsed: 116 mmHg
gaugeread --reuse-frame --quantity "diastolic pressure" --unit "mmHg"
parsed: 91 mmHg
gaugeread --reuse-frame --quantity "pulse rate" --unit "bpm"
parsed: 80 bpm
